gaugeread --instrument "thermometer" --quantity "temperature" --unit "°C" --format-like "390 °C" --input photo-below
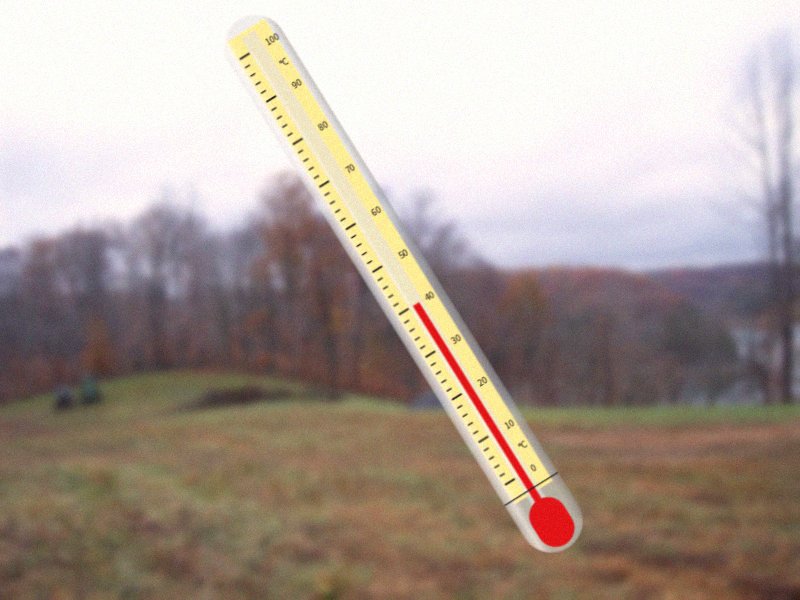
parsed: 40 °C
